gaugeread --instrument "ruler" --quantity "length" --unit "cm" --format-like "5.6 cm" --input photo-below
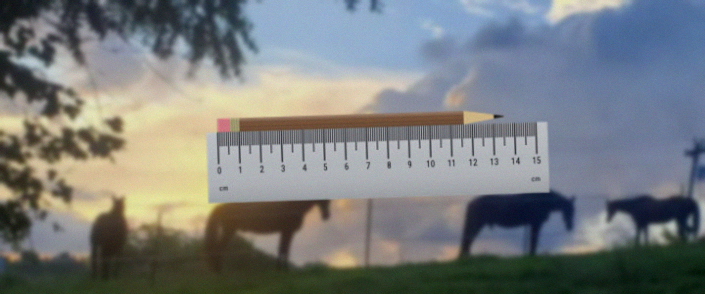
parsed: 13.5 cm
